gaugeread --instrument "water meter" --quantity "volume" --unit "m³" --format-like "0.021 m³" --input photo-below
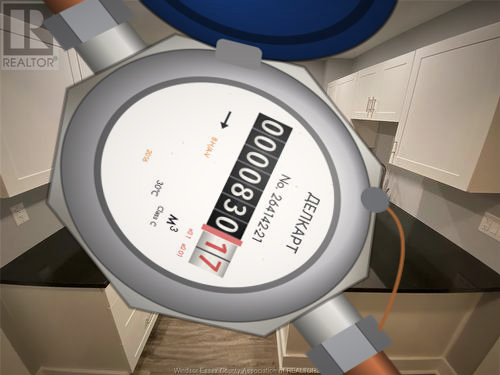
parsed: 830.17 m³
